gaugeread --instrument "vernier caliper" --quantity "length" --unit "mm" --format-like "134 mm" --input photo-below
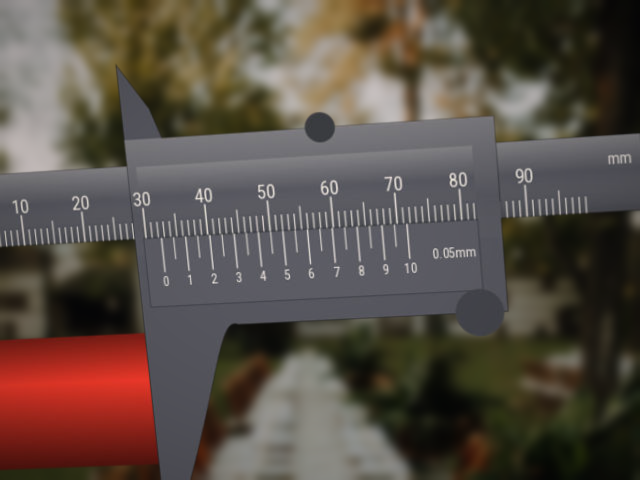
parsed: 32.5 mm
